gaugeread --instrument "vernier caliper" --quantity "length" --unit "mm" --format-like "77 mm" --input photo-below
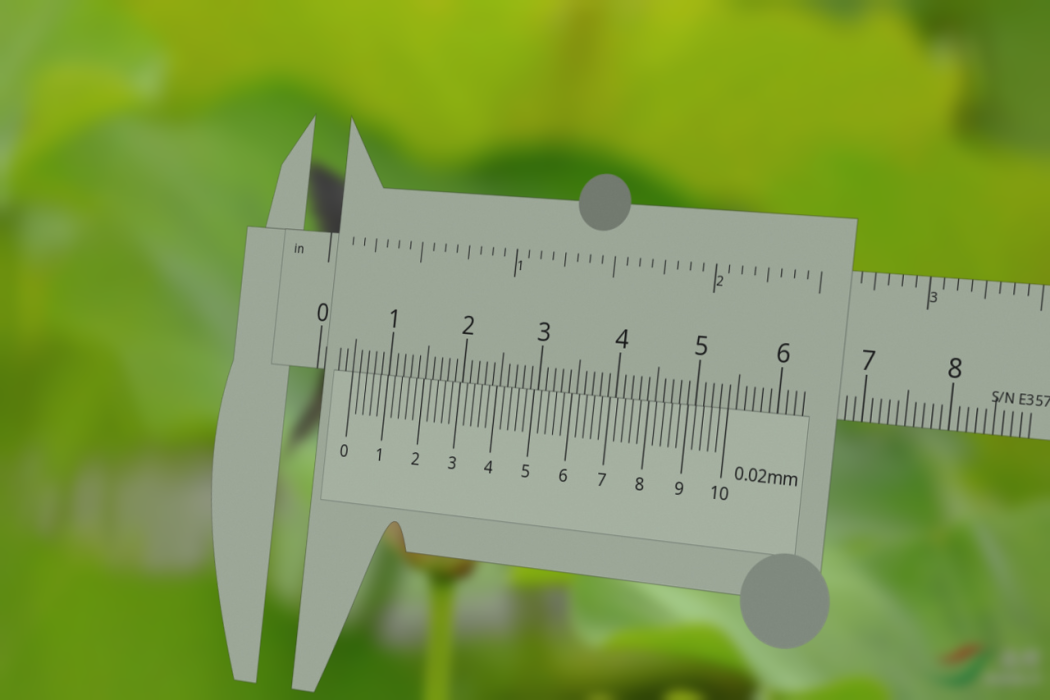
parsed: 5.0 mm
